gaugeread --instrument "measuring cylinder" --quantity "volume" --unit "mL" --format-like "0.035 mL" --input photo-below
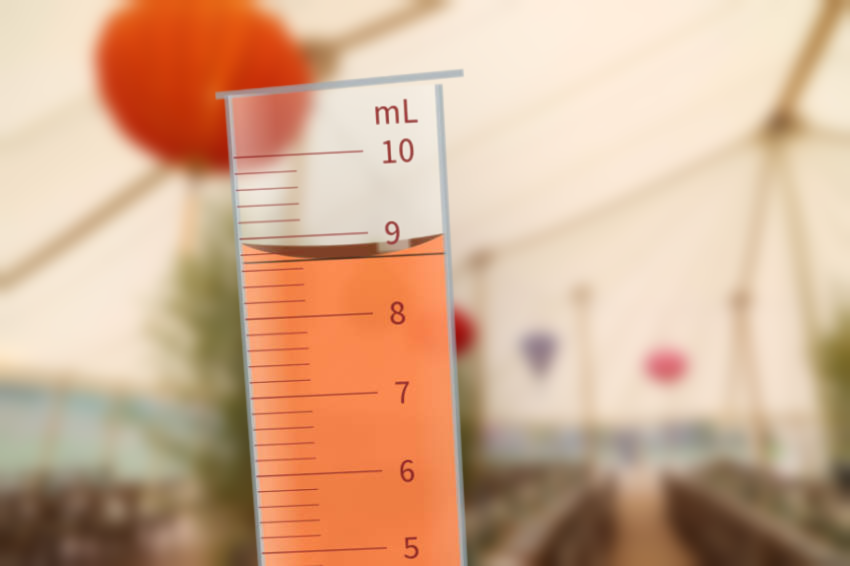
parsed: 8.7 mL
